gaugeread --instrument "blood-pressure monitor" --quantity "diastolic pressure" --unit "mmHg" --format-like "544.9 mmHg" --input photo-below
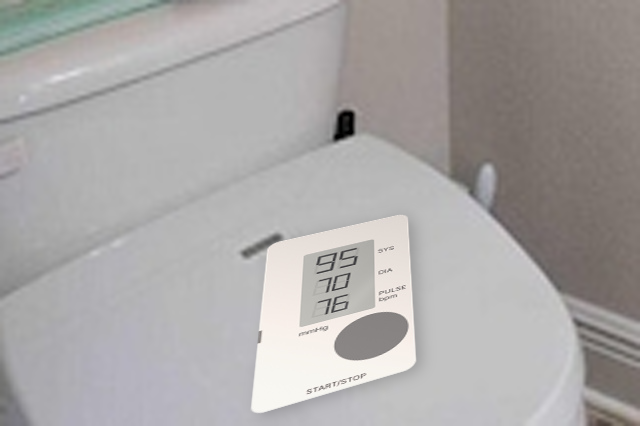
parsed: 70 mmHg
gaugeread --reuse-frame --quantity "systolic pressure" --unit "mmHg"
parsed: 95 mmHg
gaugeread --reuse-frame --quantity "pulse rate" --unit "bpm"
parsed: 76 bpm
